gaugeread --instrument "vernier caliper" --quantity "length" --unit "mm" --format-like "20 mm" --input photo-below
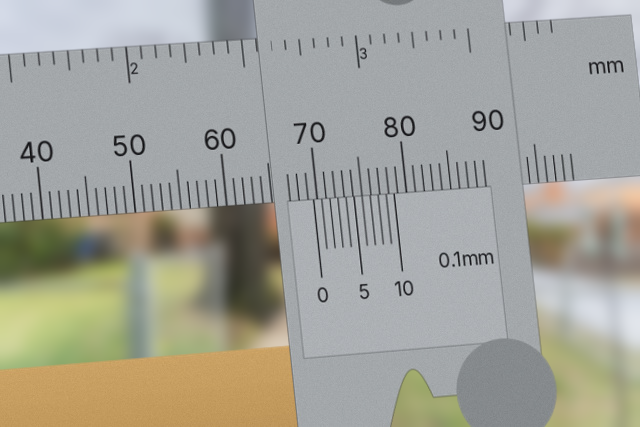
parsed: 69.6 mm
